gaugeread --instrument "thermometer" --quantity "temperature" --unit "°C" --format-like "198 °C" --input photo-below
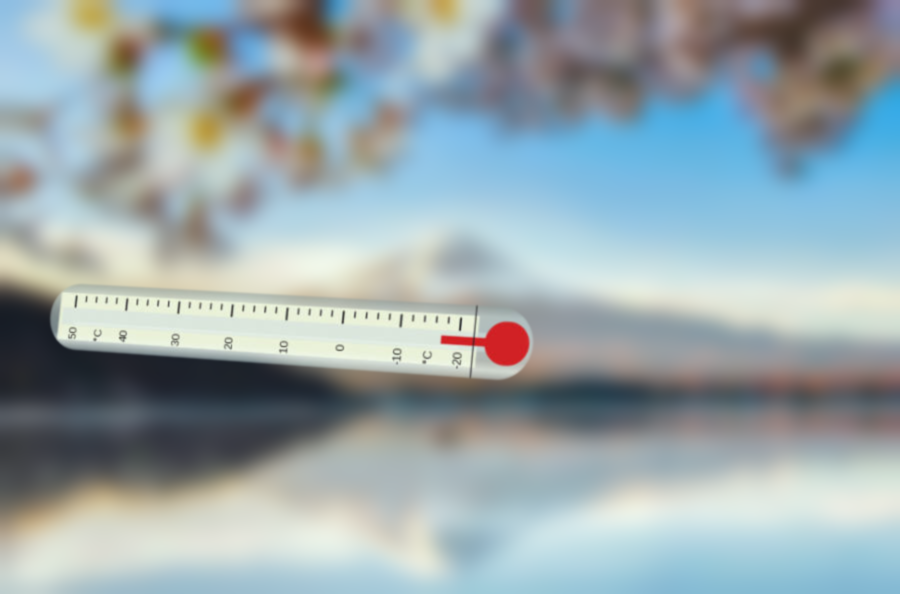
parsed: -17 °C
